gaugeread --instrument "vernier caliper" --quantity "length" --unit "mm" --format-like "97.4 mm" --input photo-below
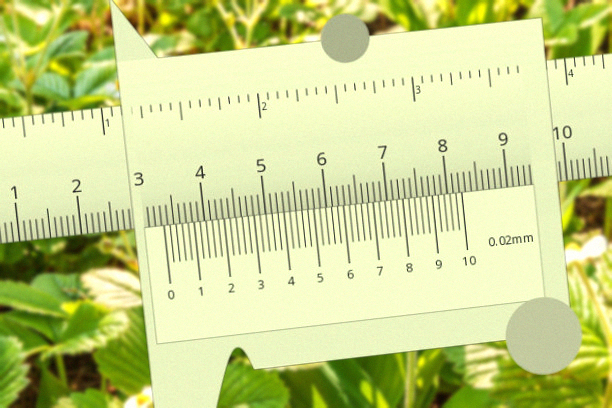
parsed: 33.4 mm
